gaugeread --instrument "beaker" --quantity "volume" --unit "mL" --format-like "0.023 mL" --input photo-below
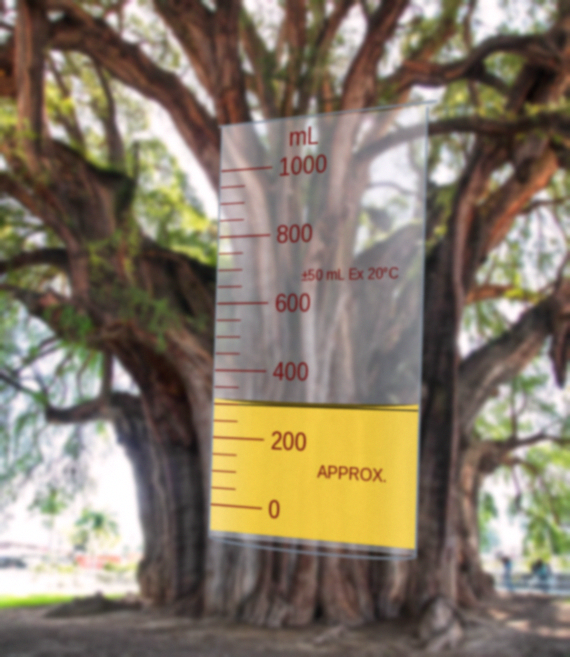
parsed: 300 mL
